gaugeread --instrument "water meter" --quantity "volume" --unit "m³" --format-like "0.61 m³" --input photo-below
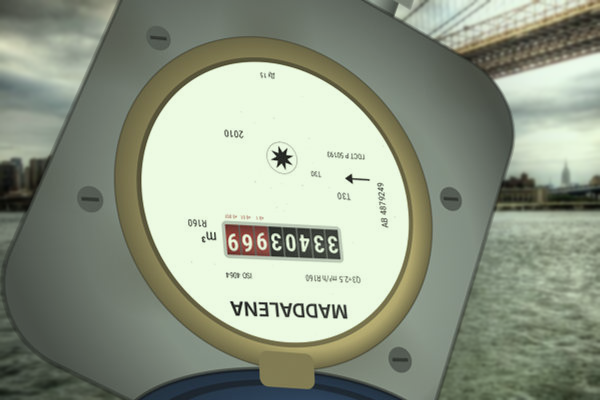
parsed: 33403.969 m³
